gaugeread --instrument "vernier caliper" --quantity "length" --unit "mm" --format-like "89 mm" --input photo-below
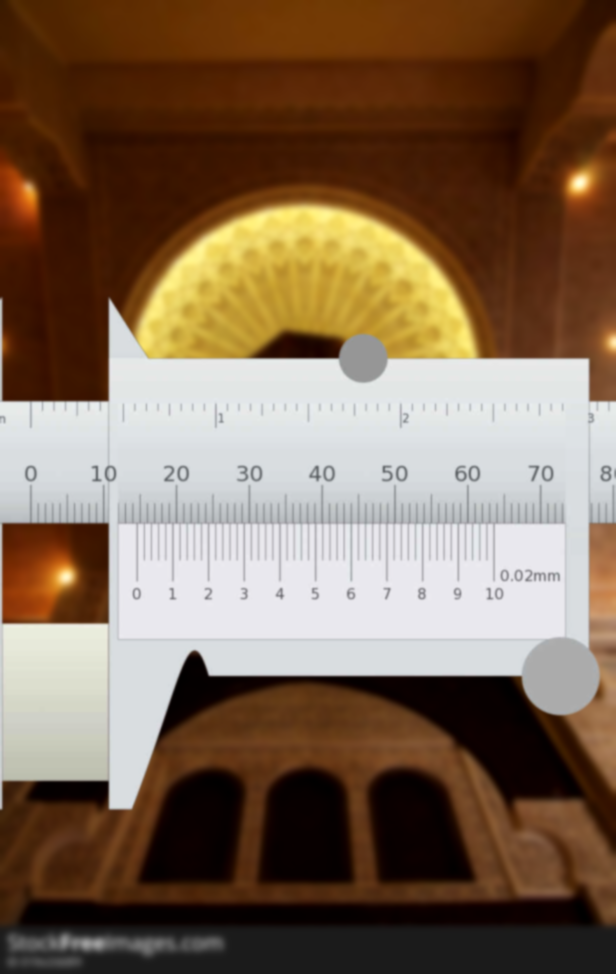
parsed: 14.6 mm
